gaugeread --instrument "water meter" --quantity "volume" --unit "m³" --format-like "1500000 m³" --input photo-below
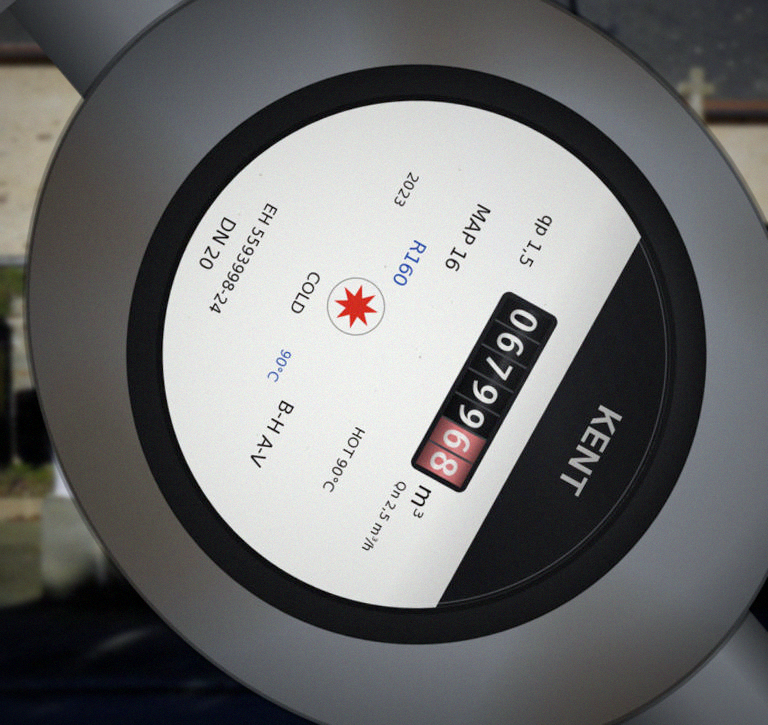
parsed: 6799.68 m³
